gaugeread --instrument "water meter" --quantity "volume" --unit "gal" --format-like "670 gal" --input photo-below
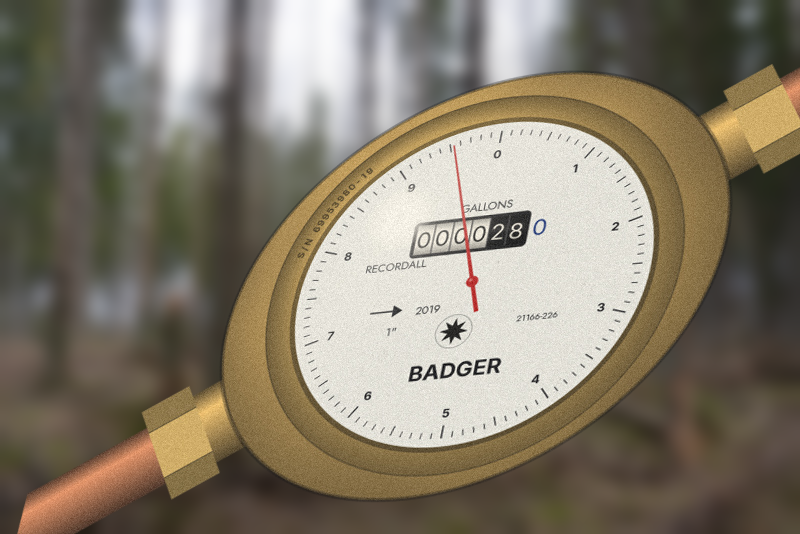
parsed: 279.5 gal
